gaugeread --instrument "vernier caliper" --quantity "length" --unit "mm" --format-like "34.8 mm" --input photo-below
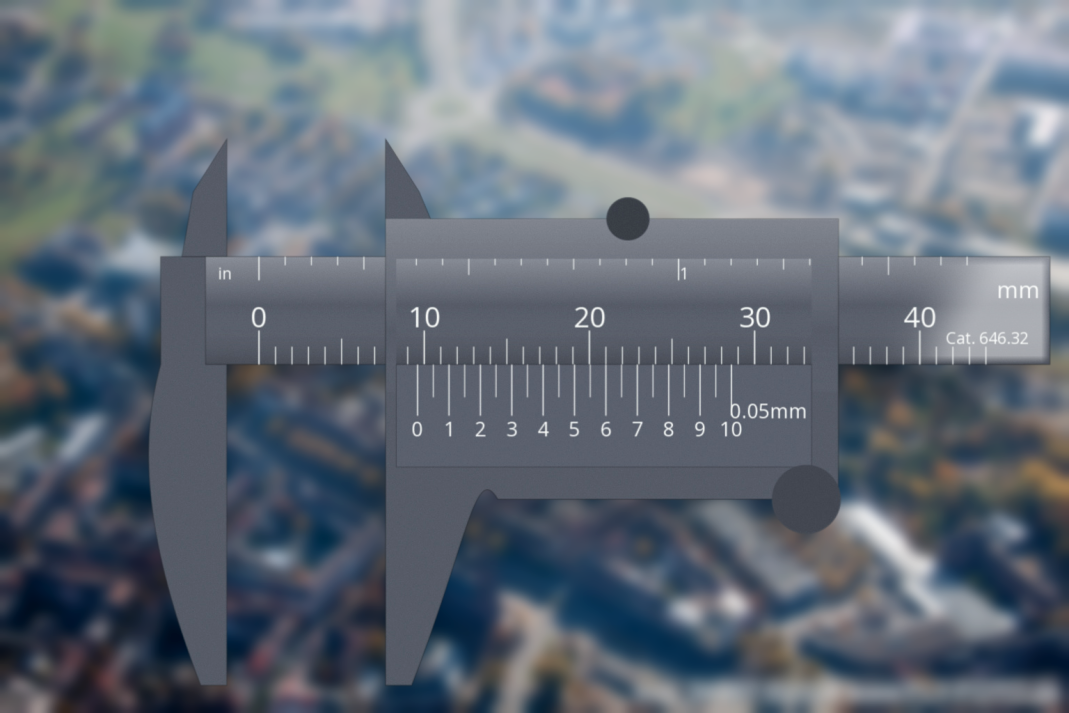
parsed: 9.6 mm
